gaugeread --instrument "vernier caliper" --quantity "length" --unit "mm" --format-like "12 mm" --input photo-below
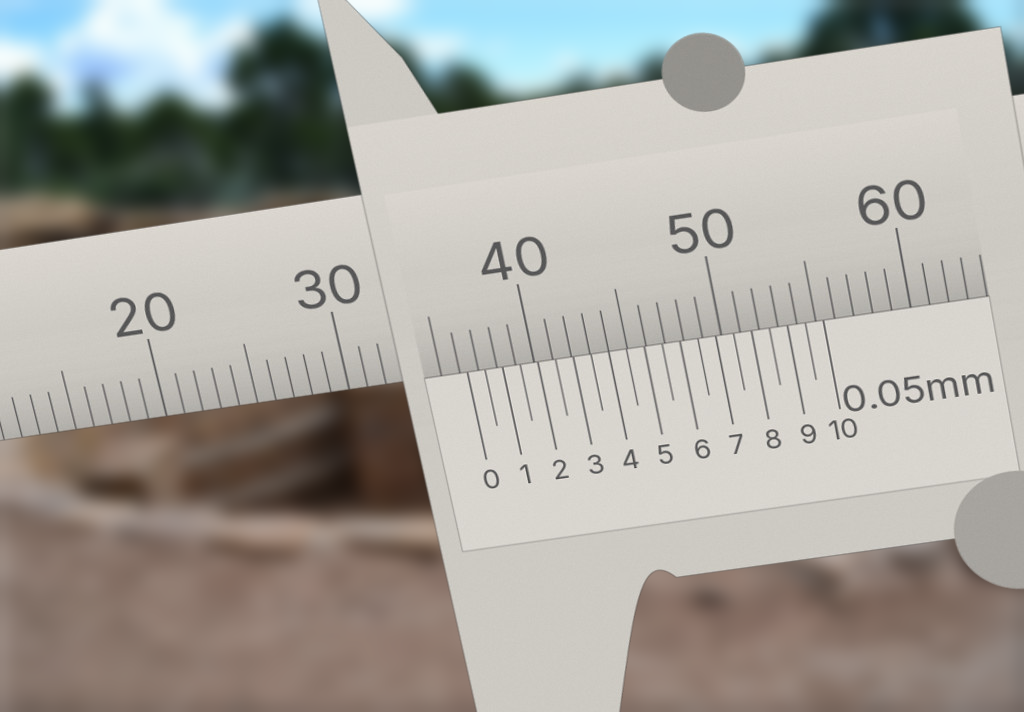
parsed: 36.4 mm
